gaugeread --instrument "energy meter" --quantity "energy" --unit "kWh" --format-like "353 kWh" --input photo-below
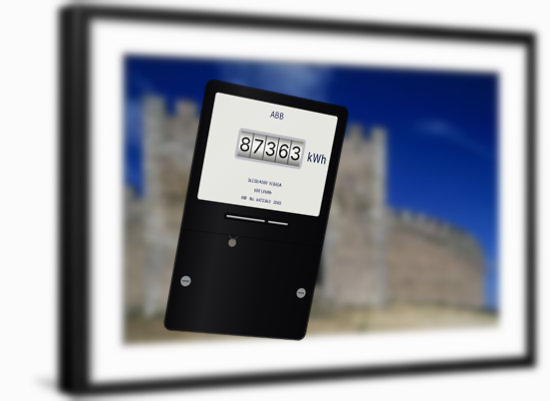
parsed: 87363 kWh
